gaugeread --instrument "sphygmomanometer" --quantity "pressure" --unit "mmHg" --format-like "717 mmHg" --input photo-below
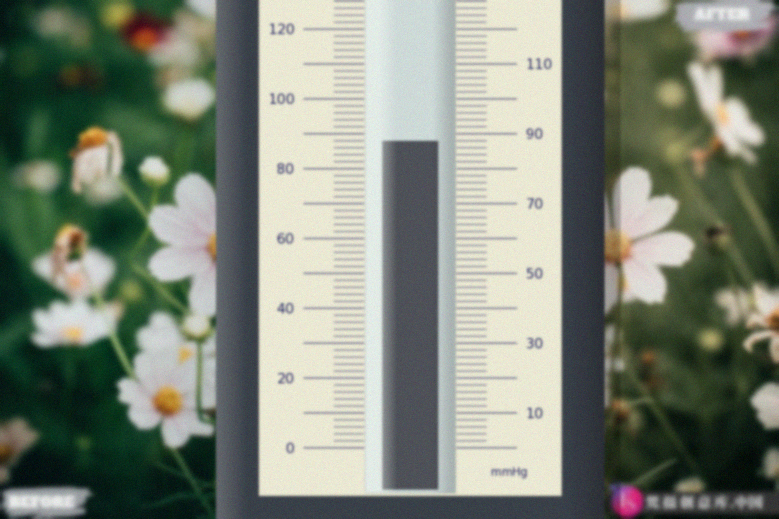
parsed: 88 mmHg
